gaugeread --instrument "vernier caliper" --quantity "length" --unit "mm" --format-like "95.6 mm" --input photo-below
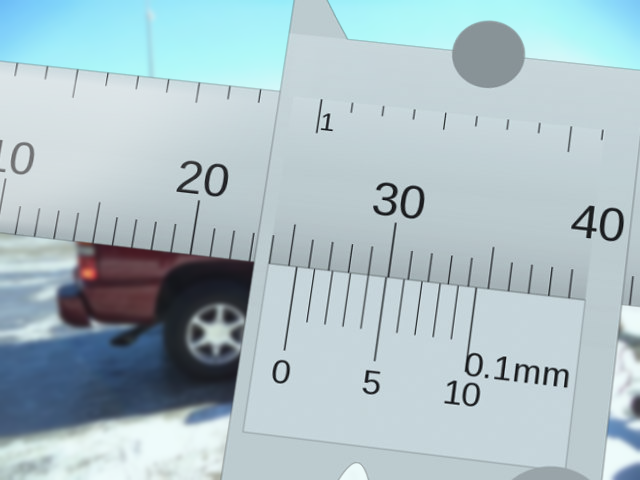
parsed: 25.4 mm
